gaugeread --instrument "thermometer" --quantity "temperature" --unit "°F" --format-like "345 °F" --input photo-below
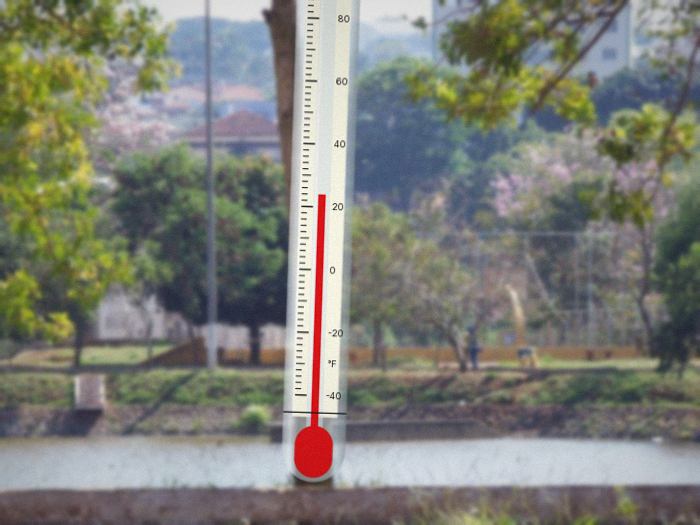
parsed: 24 °F
